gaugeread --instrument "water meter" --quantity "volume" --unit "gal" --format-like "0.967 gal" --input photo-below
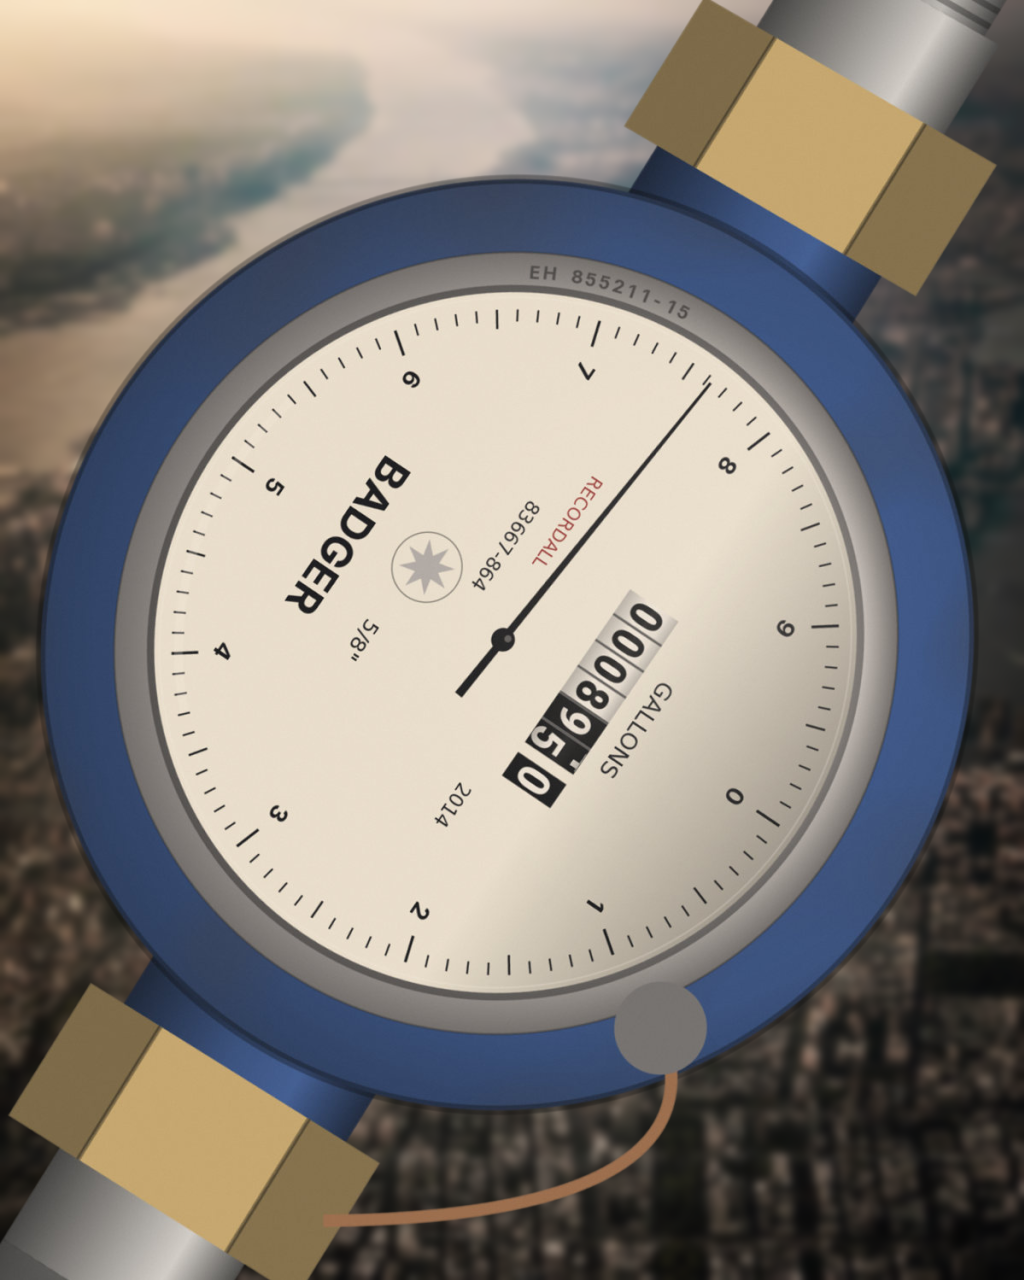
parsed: 8947.6 gal
